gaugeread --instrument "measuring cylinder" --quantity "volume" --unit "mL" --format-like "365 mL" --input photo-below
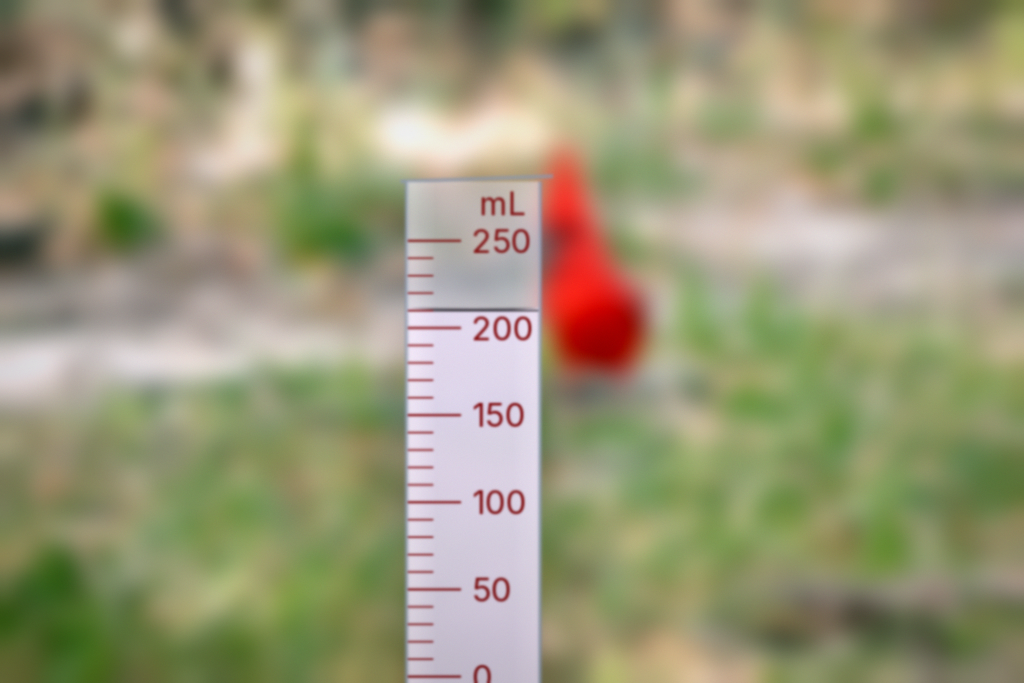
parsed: 210 mL
